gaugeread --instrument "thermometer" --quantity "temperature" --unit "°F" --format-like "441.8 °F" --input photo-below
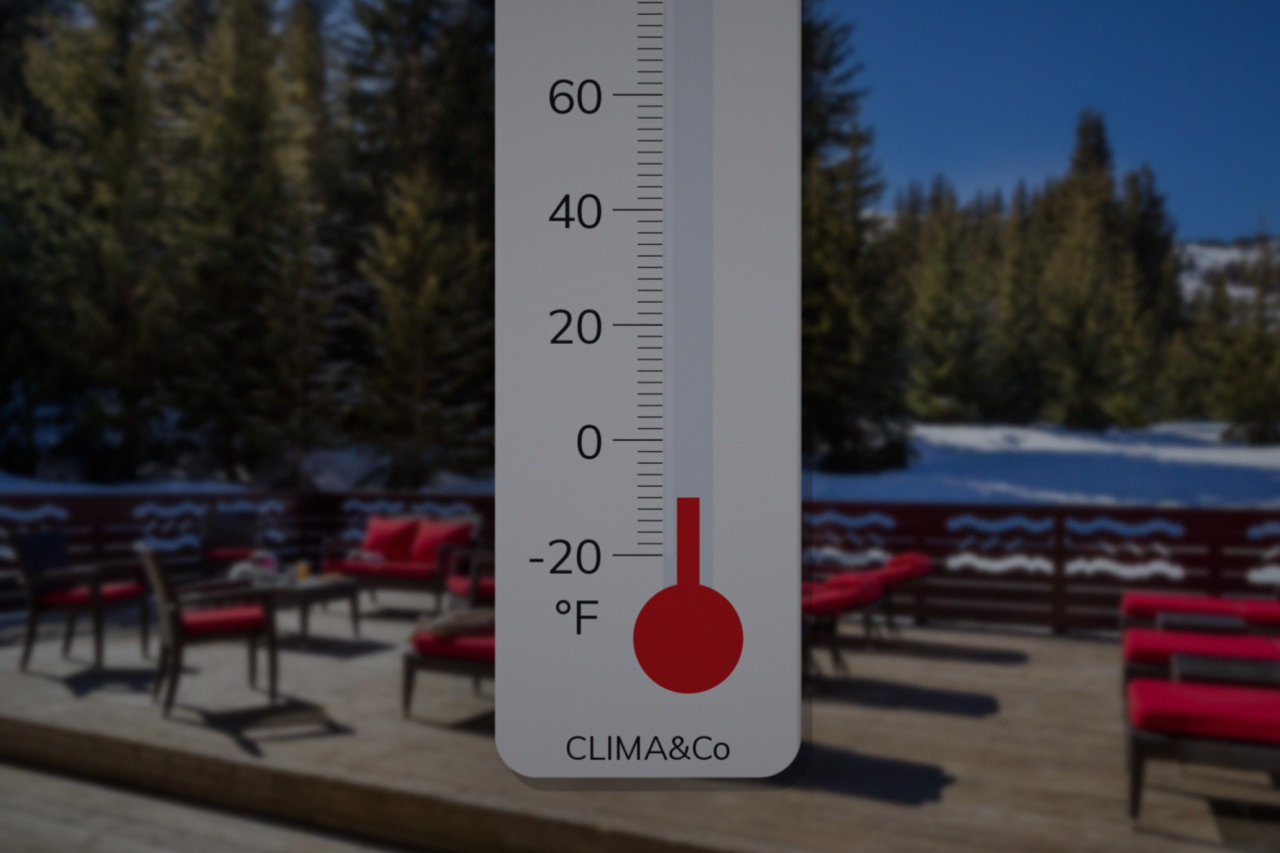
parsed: -10 °F
